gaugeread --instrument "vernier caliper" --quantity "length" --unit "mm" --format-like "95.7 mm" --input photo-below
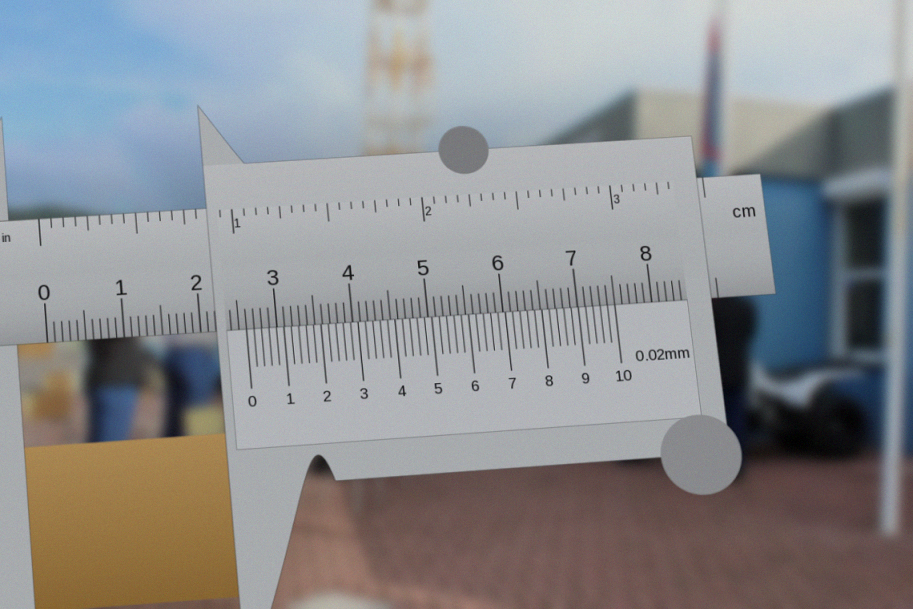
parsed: 26.0 mm
